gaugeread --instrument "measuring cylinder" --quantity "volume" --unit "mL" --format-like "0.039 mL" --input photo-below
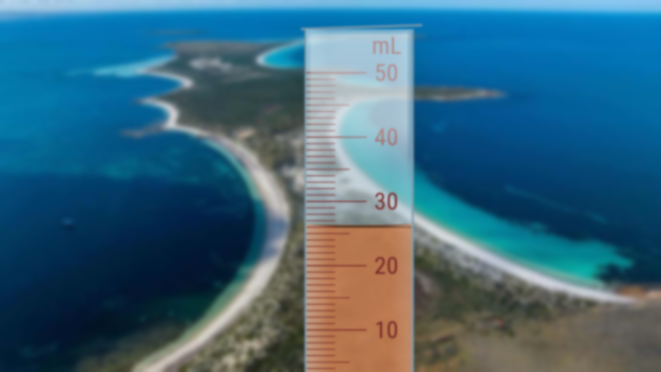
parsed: 26 mL
